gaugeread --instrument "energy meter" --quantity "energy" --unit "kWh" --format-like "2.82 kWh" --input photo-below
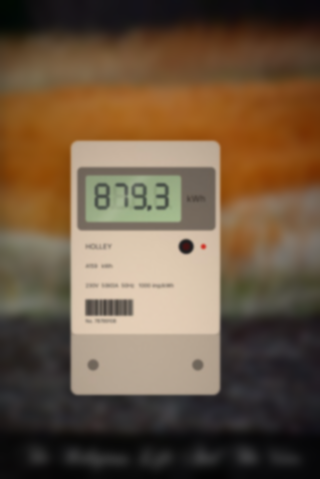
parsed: 879.3 kWh
